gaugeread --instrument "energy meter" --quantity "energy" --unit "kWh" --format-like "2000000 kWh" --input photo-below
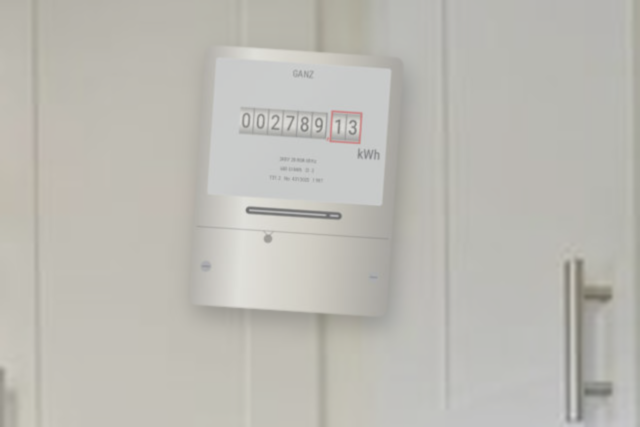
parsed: 2789.13 kWh
